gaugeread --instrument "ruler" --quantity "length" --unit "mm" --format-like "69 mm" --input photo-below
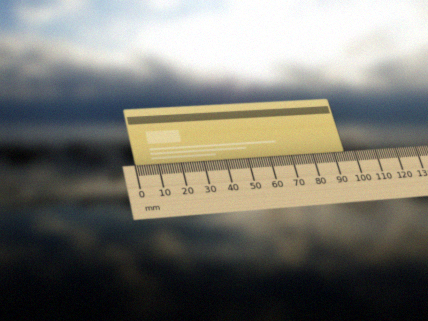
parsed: 95 mm
